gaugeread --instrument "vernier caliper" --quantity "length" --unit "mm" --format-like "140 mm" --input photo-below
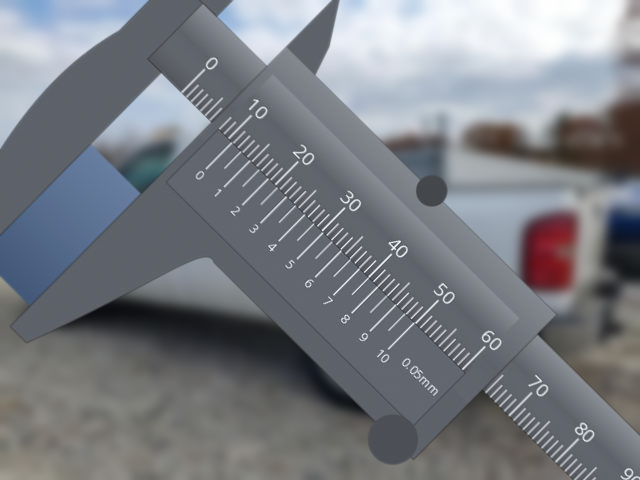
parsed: 10.8 mm
